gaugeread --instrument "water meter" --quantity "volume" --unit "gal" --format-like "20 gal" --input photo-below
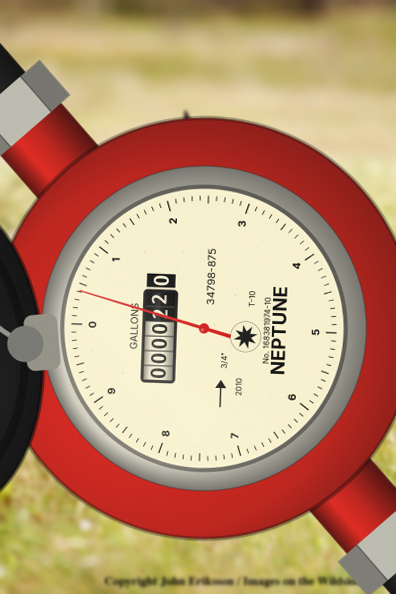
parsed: 220.4 gal
